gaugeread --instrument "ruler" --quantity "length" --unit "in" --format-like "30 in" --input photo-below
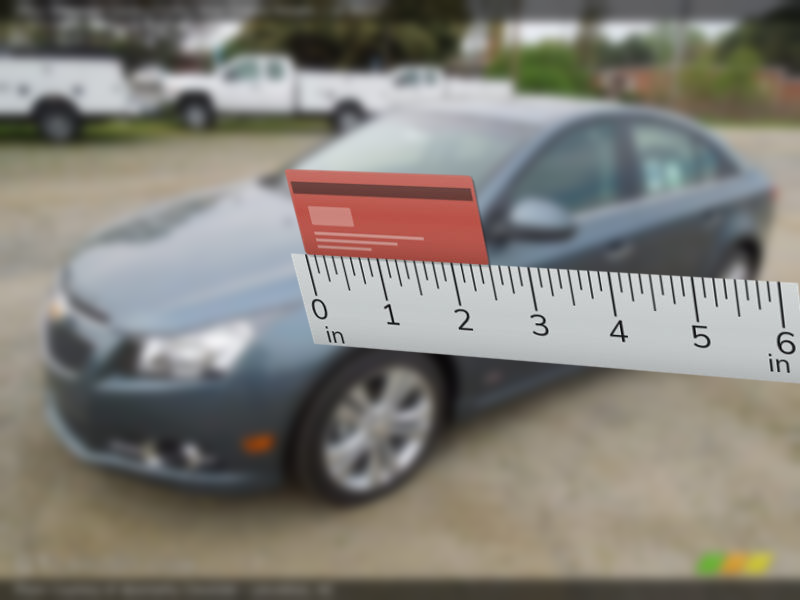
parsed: 2.5 in
